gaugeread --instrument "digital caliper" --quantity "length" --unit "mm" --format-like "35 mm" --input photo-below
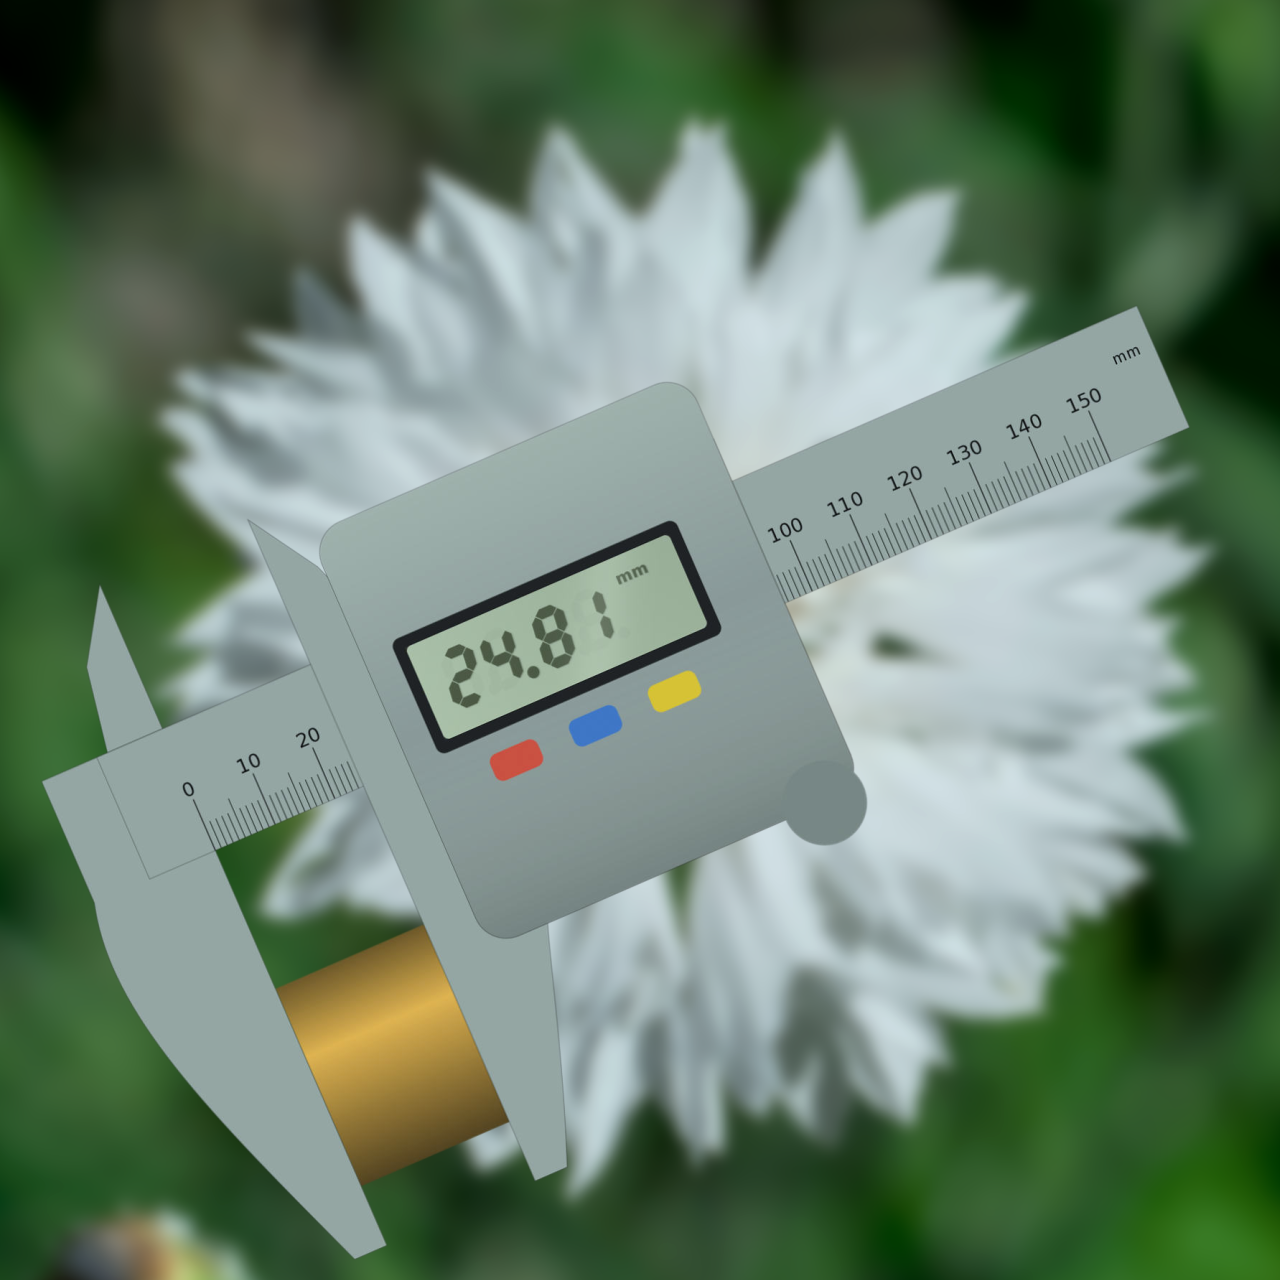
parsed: 24.81 mm
